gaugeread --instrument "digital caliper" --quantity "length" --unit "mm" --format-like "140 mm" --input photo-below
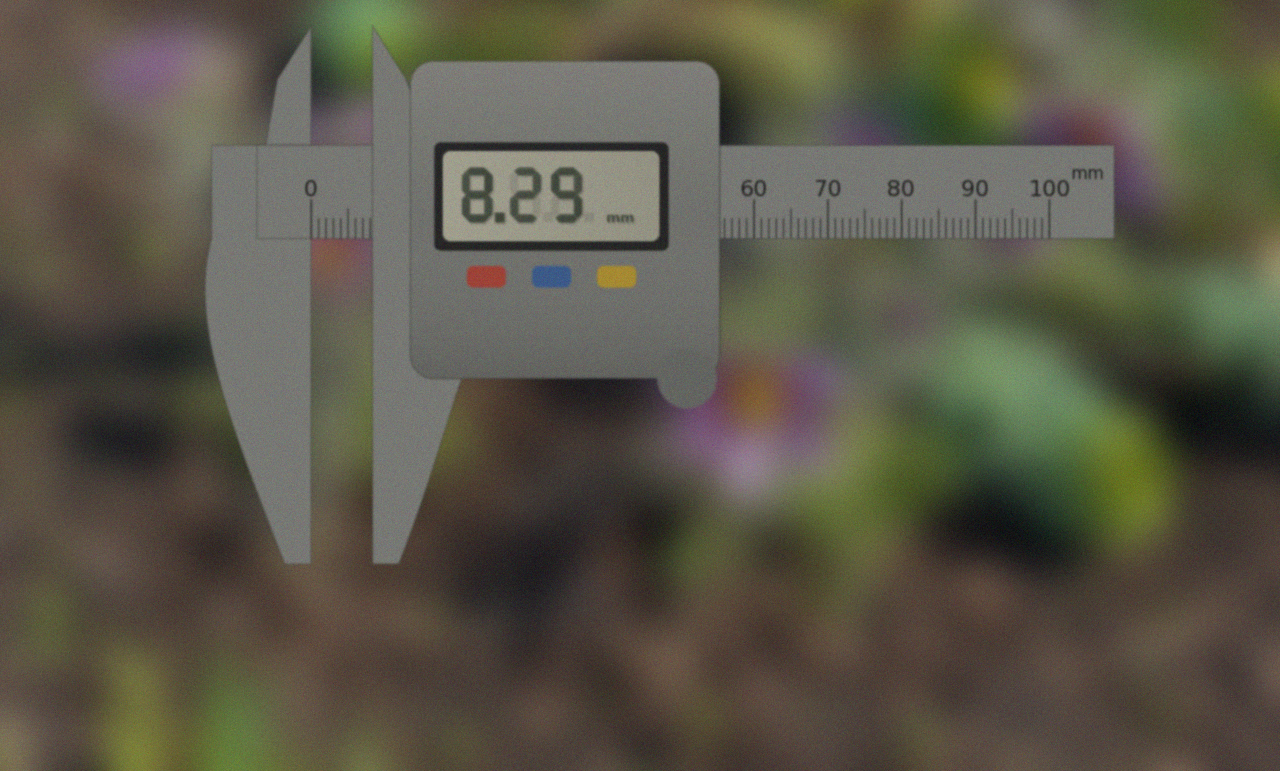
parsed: 8.29 mm
